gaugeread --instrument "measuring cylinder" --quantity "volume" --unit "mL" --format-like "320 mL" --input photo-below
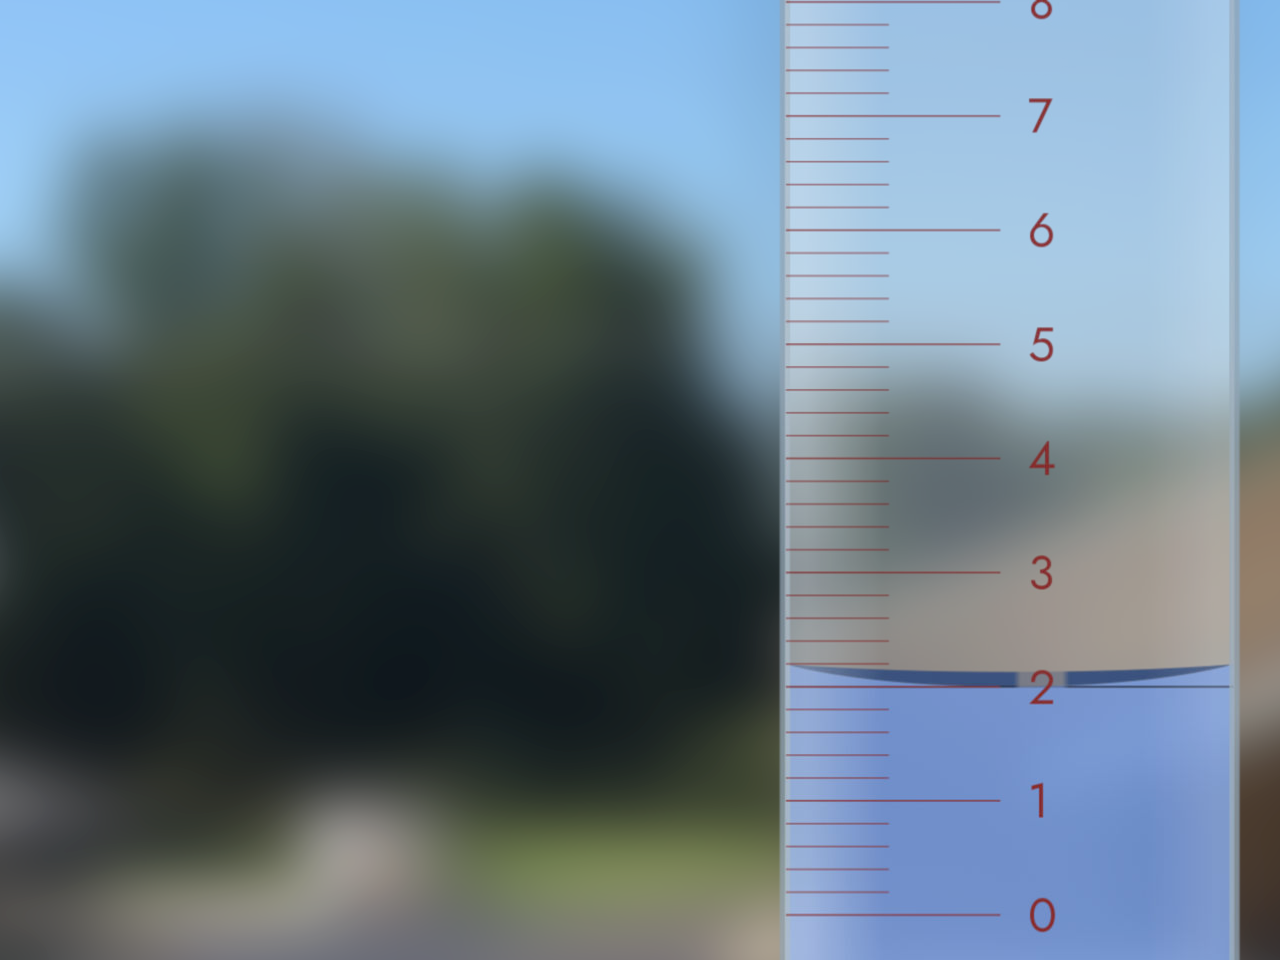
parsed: 2 mL
